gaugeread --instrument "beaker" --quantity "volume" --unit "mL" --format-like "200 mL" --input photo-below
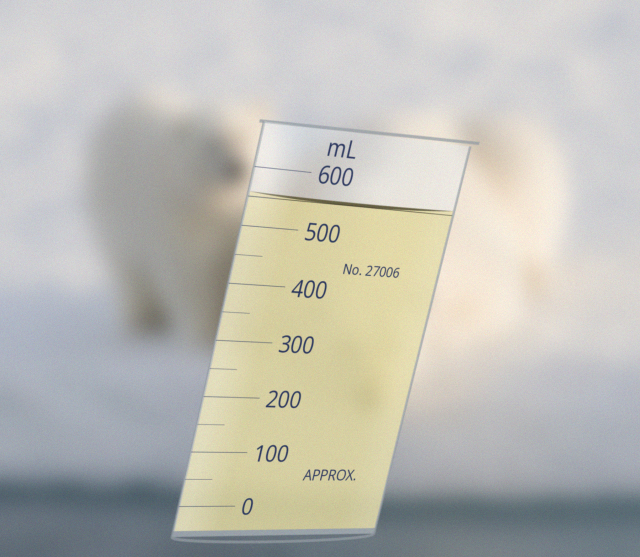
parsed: 550 mL
